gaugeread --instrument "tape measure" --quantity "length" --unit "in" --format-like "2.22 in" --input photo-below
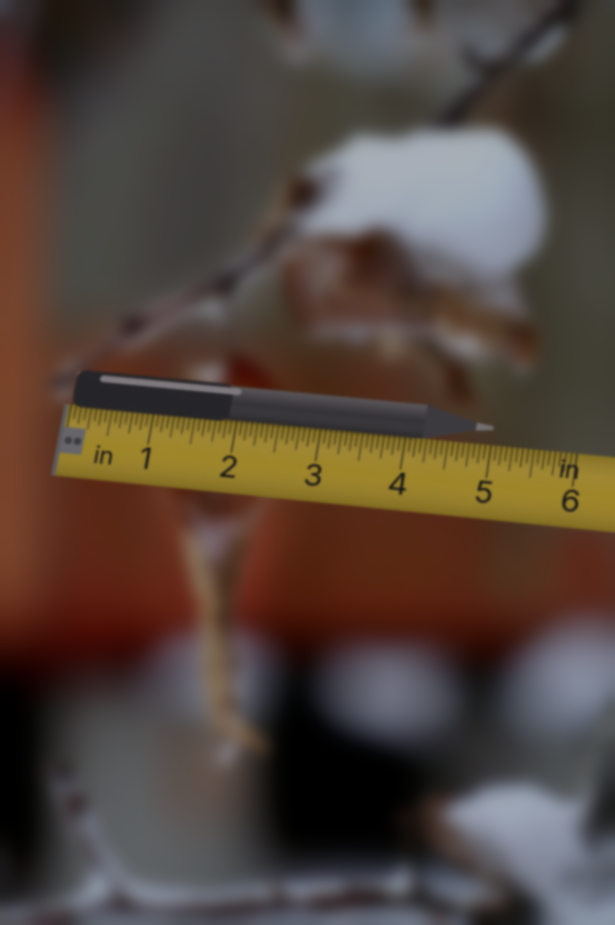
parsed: 5 in
